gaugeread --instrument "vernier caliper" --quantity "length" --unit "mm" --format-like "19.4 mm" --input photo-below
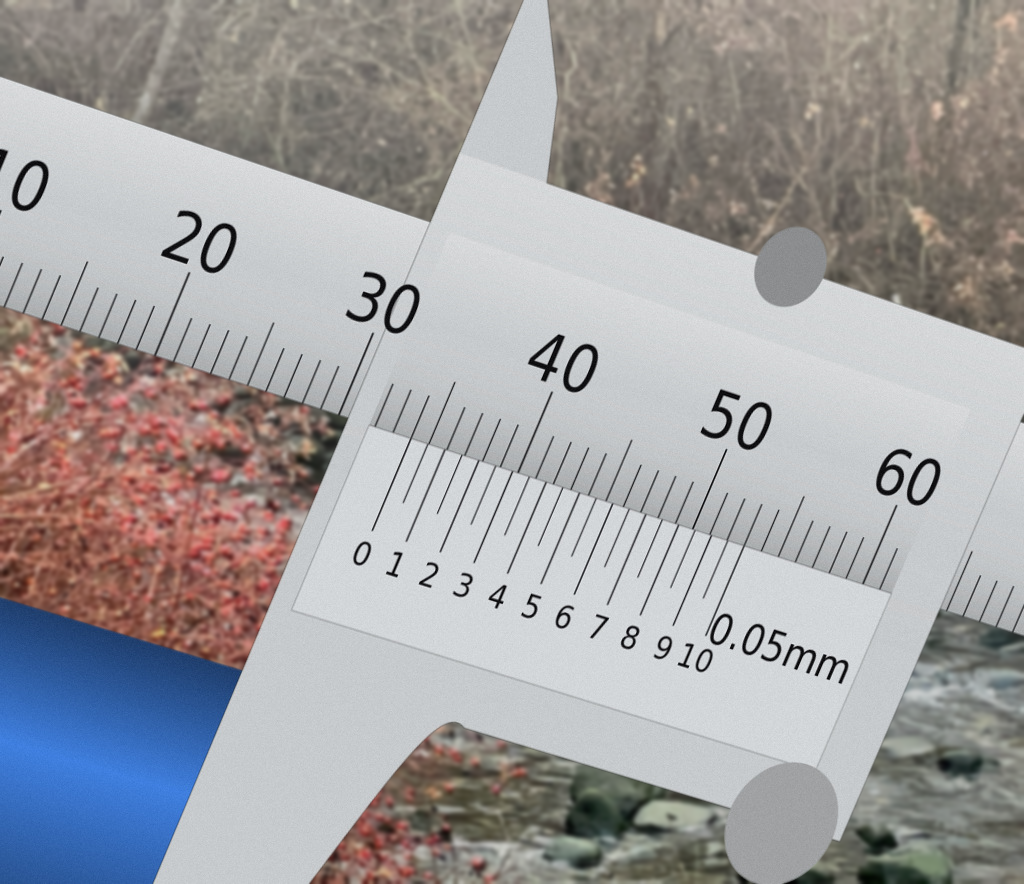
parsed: 34.0 mm
